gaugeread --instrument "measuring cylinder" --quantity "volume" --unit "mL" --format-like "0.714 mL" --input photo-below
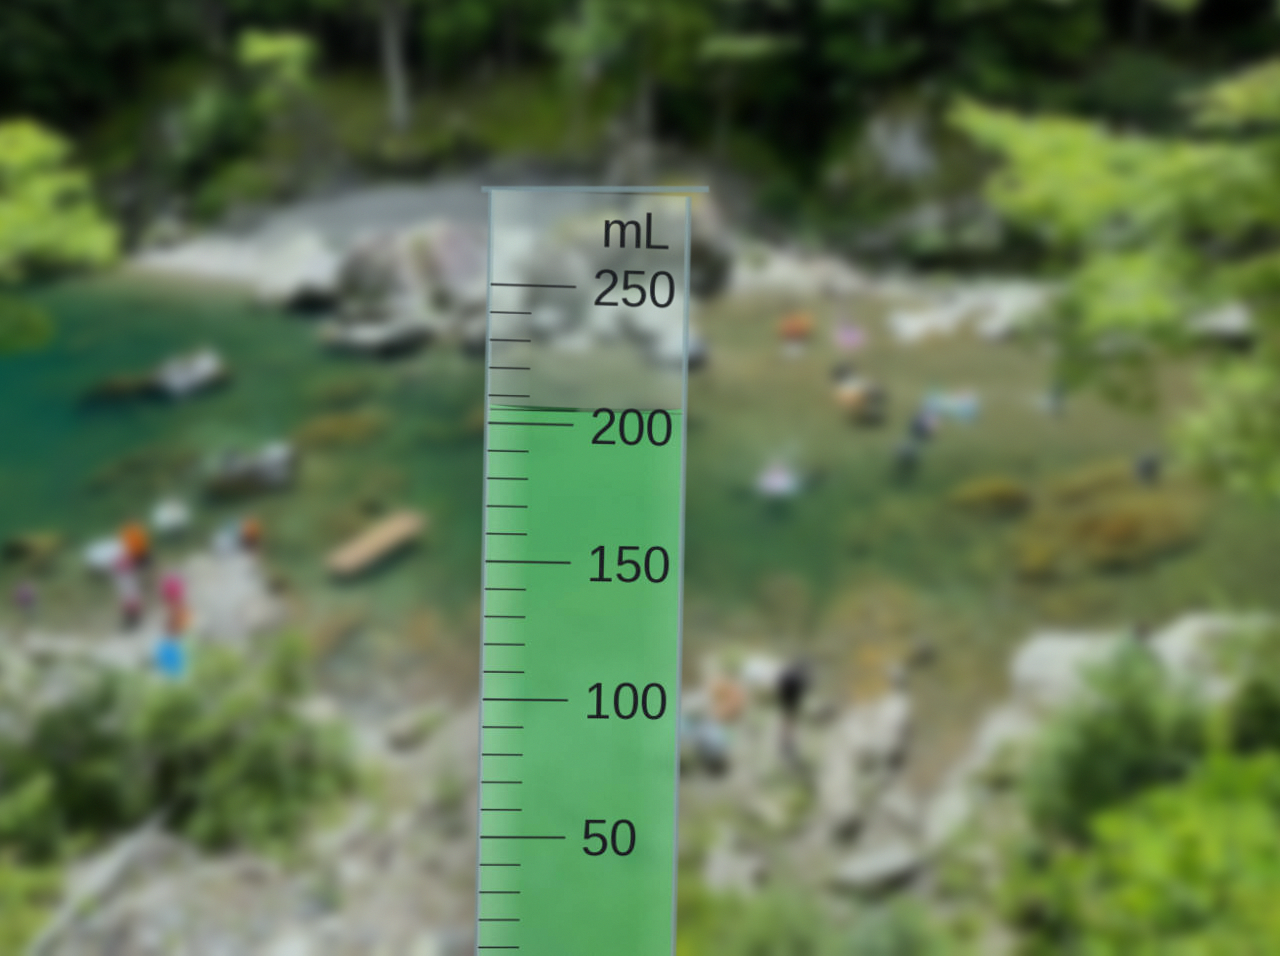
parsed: 205 mL
